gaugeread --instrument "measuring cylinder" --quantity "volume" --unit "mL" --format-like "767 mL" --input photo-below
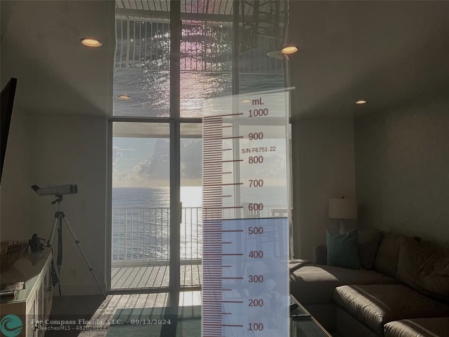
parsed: 550 mL
